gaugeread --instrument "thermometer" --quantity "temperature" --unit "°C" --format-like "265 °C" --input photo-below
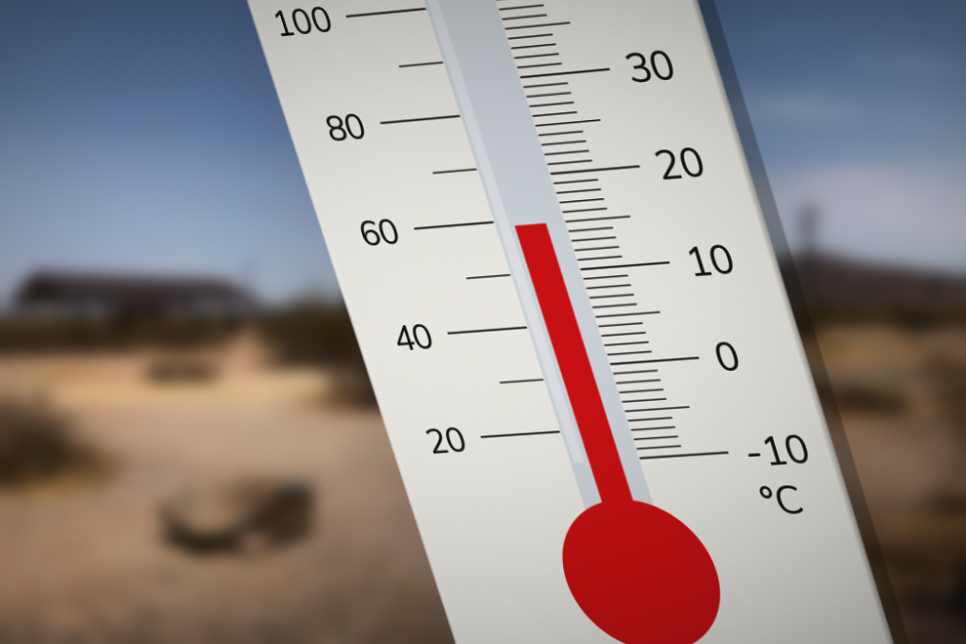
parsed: 15 °C
